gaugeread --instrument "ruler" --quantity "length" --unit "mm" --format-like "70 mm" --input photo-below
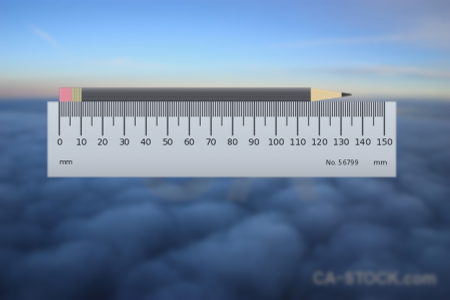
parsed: 135 mm
